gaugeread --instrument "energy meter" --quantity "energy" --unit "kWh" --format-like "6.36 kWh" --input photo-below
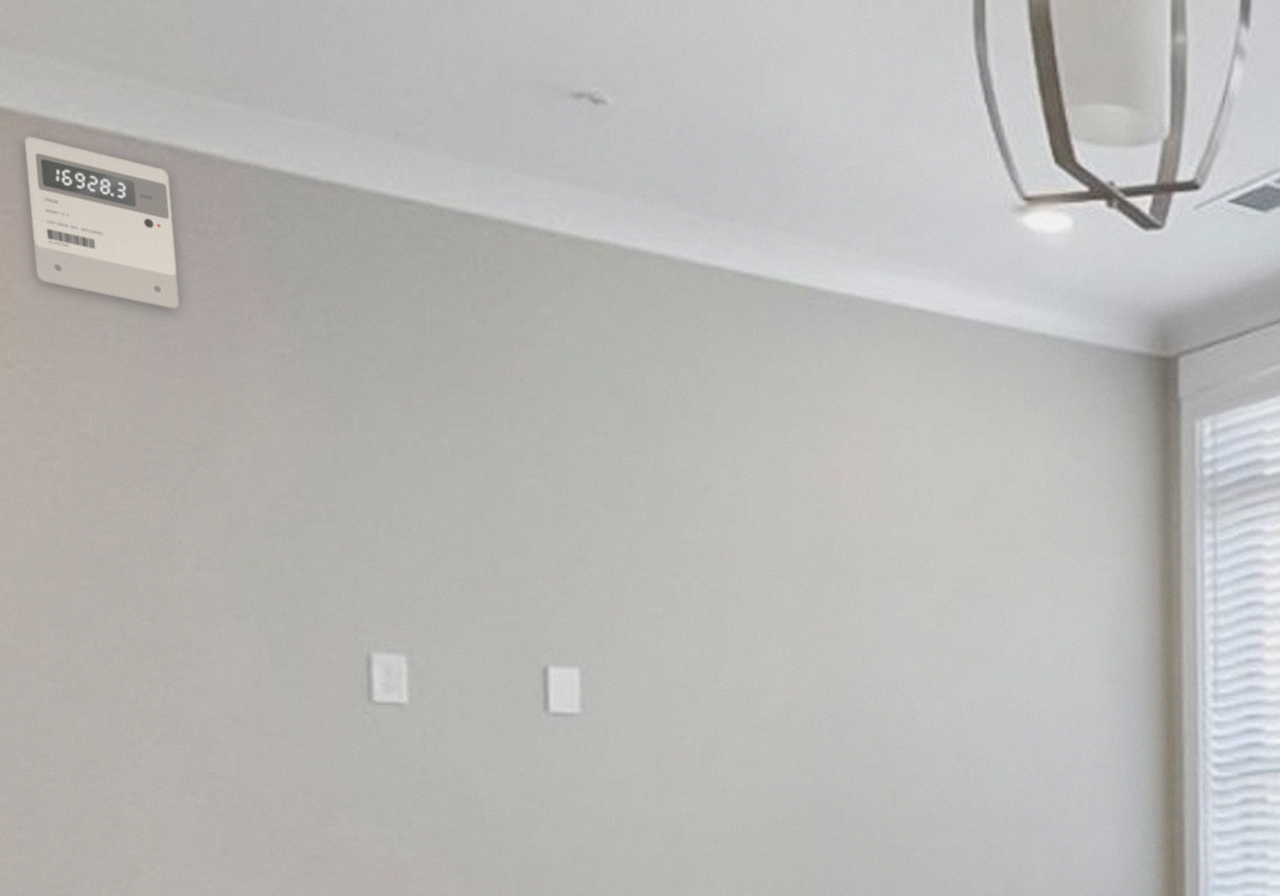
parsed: 16928.3 kWh
